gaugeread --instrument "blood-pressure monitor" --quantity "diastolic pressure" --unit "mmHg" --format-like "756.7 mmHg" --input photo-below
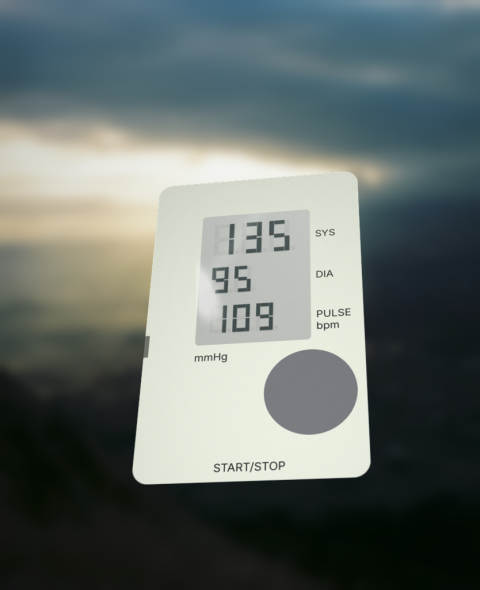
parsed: 95 mmHg
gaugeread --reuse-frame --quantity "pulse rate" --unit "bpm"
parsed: 109 bpm
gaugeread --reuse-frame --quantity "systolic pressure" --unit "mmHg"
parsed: 135 mmHg
